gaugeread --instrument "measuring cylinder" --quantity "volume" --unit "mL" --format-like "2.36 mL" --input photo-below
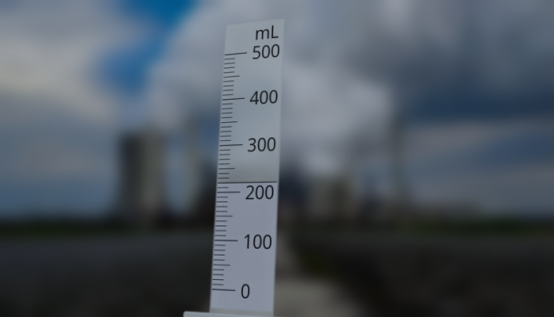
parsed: 220 mL
